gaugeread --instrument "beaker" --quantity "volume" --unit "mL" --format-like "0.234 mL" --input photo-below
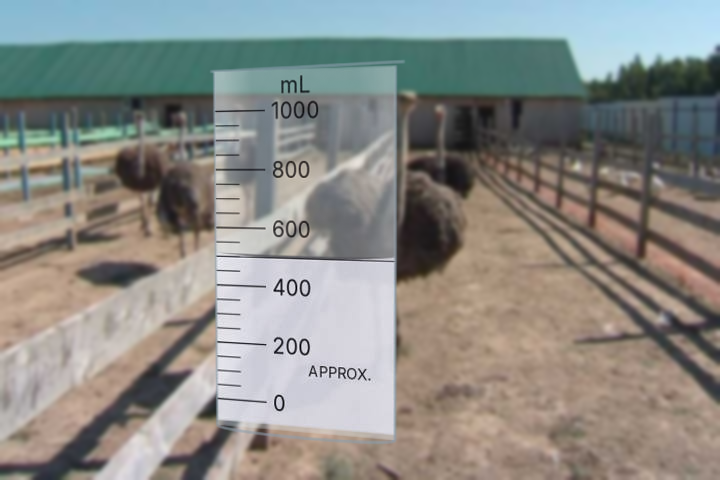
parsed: 500 mL
